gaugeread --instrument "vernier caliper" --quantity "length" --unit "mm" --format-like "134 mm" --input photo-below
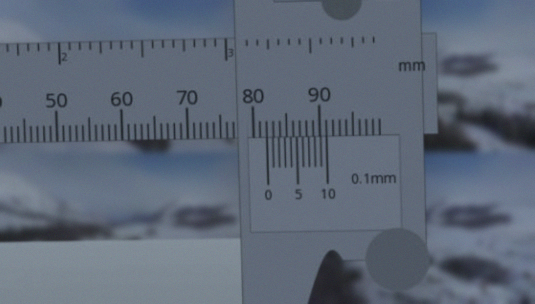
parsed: 82.0 mm
